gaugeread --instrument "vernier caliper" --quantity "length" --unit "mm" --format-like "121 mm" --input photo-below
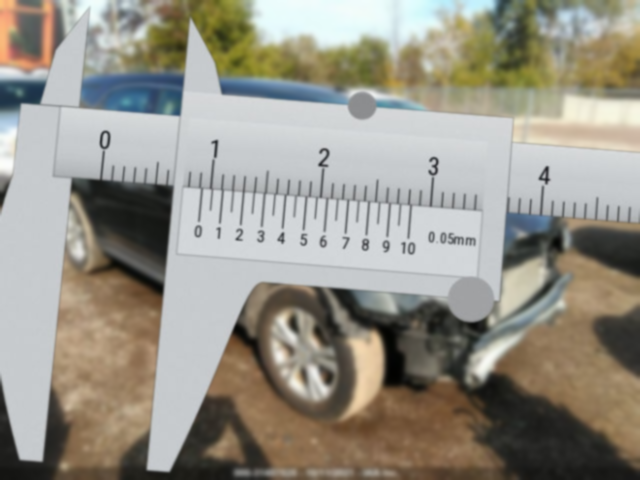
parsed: 9.2 mm
